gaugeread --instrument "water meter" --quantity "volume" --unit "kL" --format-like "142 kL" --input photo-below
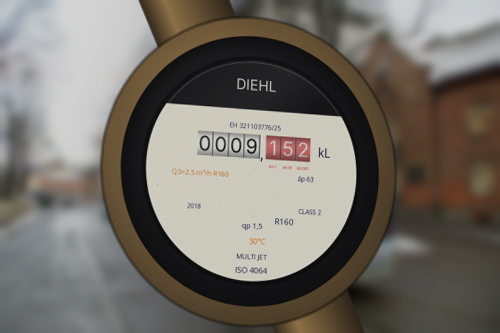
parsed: 9.152 kL
